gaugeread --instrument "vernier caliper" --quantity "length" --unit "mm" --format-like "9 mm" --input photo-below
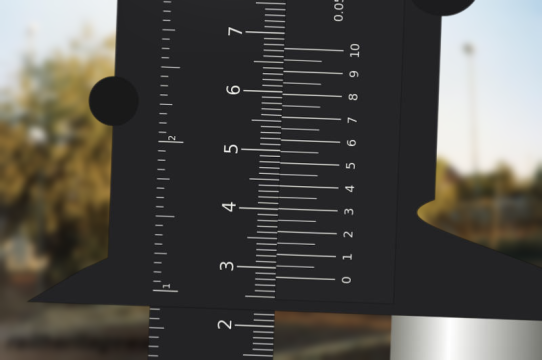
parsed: 28.4 mm
